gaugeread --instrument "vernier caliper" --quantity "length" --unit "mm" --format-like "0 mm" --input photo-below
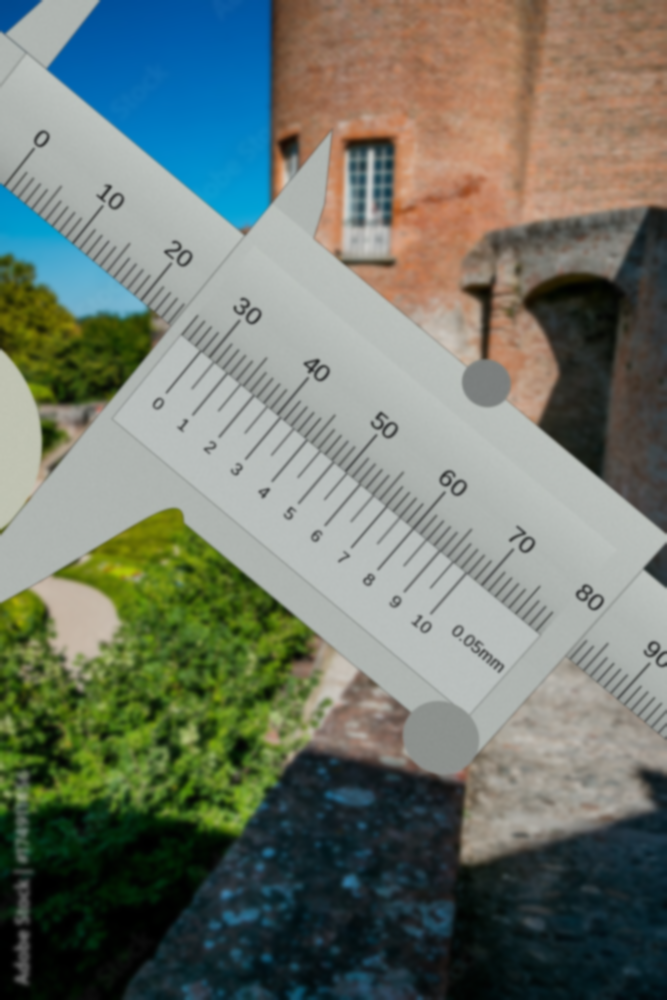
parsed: 28.8 mm
